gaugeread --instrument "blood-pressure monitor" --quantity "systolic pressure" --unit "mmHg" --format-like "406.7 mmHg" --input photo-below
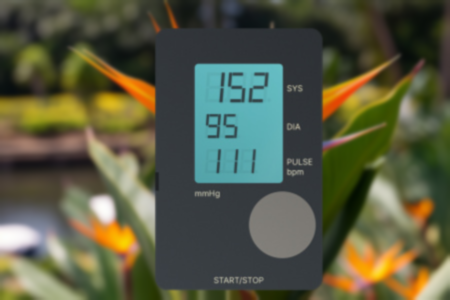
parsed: 152 mmHg
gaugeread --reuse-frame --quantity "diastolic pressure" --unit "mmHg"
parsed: 95 mmHg
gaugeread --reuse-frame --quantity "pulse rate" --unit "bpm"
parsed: 111 bpm
